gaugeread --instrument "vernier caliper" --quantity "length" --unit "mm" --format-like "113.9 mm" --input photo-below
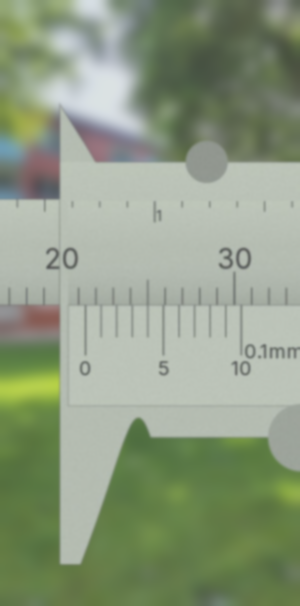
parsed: 21.4 mm
